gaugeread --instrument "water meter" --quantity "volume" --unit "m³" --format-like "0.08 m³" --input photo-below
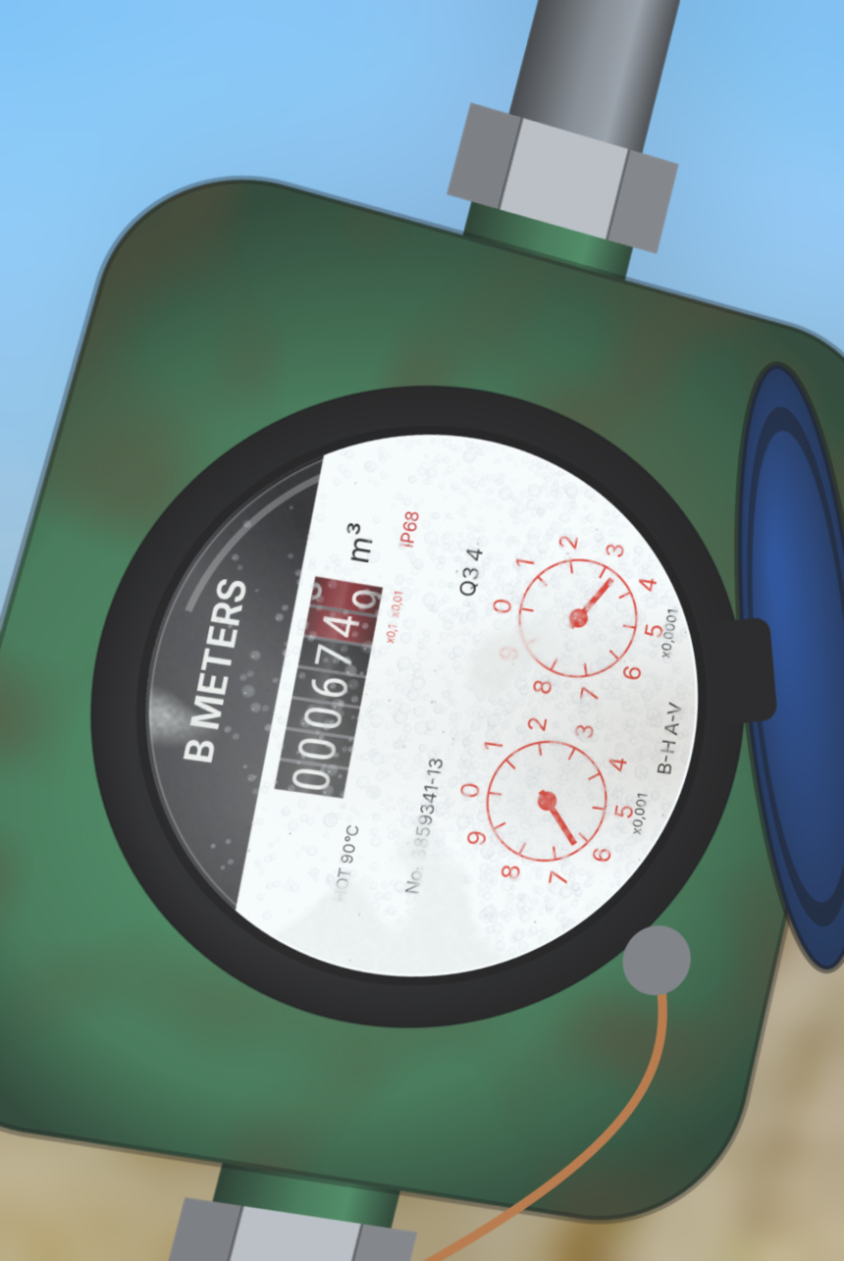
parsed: 67.4863 m³
